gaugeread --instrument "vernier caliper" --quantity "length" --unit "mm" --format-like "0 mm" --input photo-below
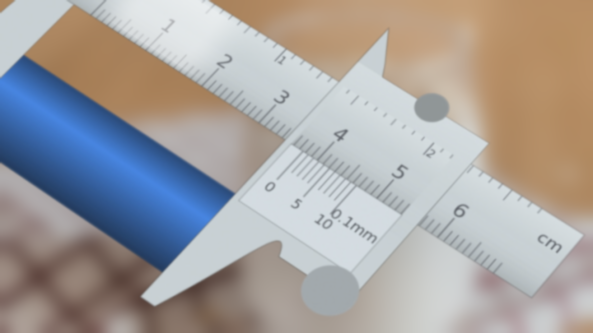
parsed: 37.6 mm
